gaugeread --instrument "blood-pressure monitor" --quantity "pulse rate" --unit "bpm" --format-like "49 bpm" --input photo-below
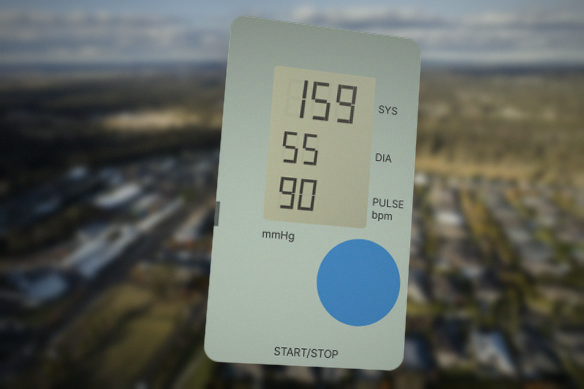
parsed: 90 bpm
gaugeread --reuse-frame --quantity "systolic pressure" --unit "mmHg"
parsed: 159 mmHg
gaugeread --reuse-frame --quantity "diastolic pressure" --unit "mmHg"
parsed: 55 mmHg
